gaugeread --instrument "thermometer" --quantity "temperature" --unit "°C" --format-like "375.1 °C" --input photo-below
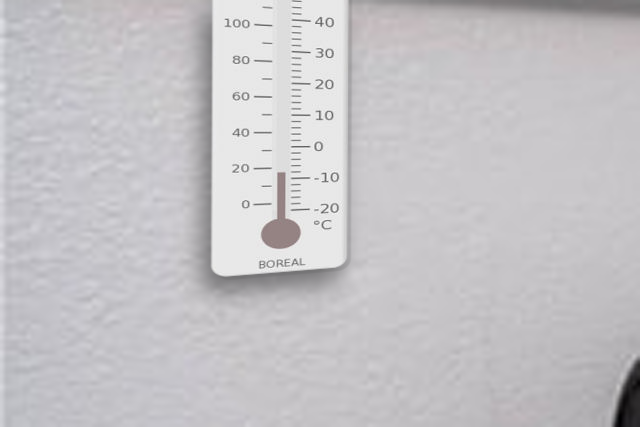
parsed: -8 °C
